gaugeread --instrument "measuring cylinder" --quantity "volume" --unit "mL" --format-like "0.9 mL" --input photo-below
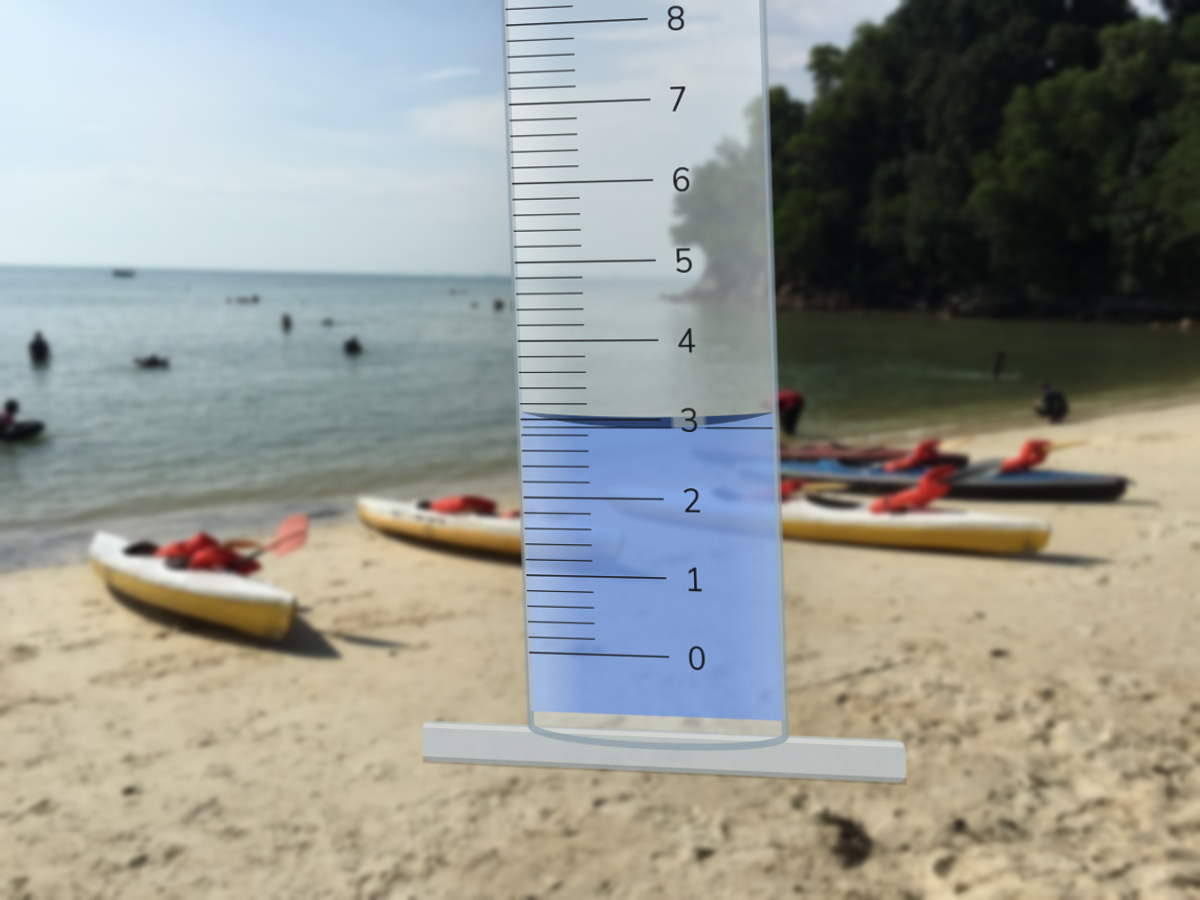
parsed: 2.9 mL
